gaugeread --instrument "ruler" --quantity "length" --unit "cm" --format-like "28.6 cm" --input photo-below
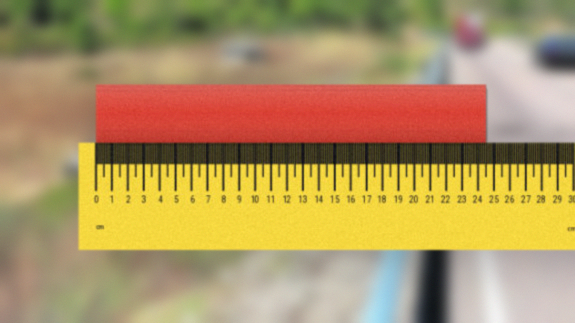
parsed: 24.5 cm
